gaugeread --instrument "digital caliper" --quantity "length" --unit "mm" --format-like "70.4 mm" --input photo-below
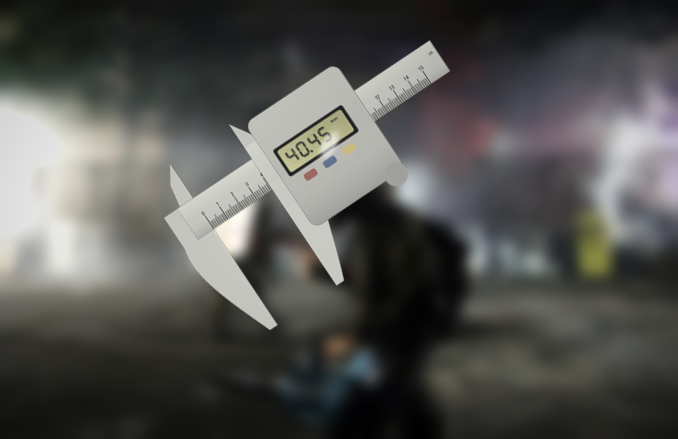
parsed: 40.45 mm
